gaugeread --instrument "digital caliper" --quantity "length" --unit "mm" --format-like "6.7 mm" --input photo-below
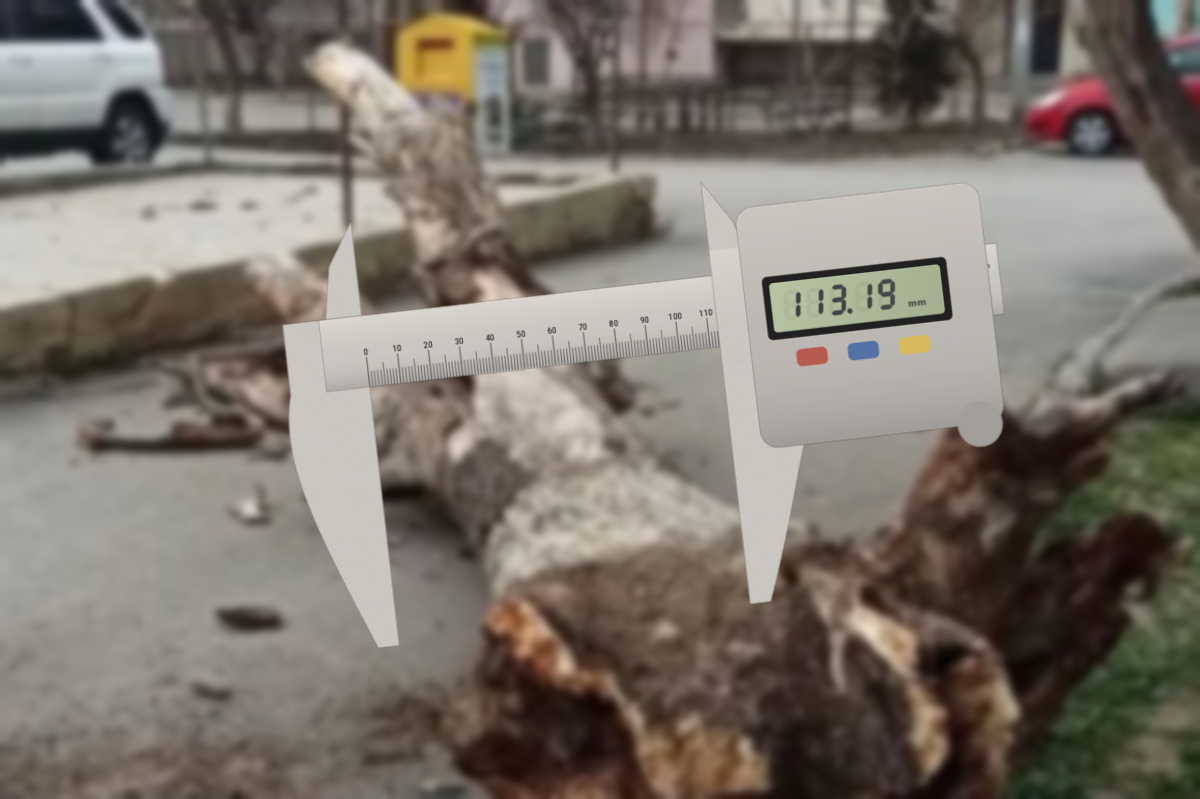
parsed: 113.19 mm
